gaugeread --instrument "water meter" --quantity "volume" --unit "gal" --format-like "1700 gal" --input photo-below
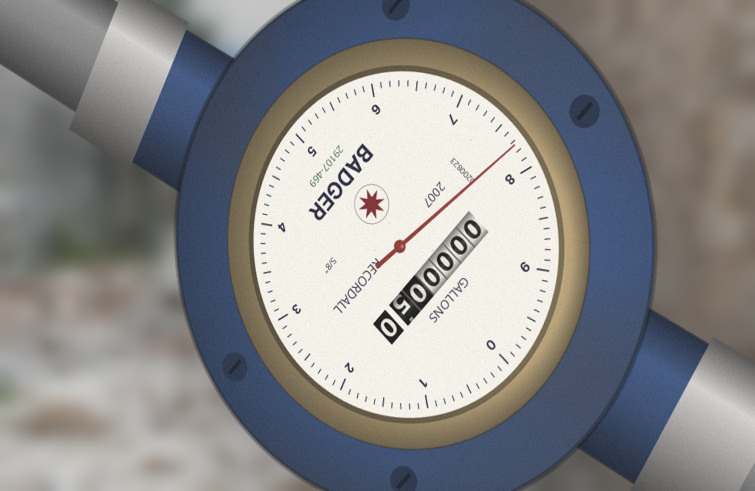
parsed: 47.7 gal
